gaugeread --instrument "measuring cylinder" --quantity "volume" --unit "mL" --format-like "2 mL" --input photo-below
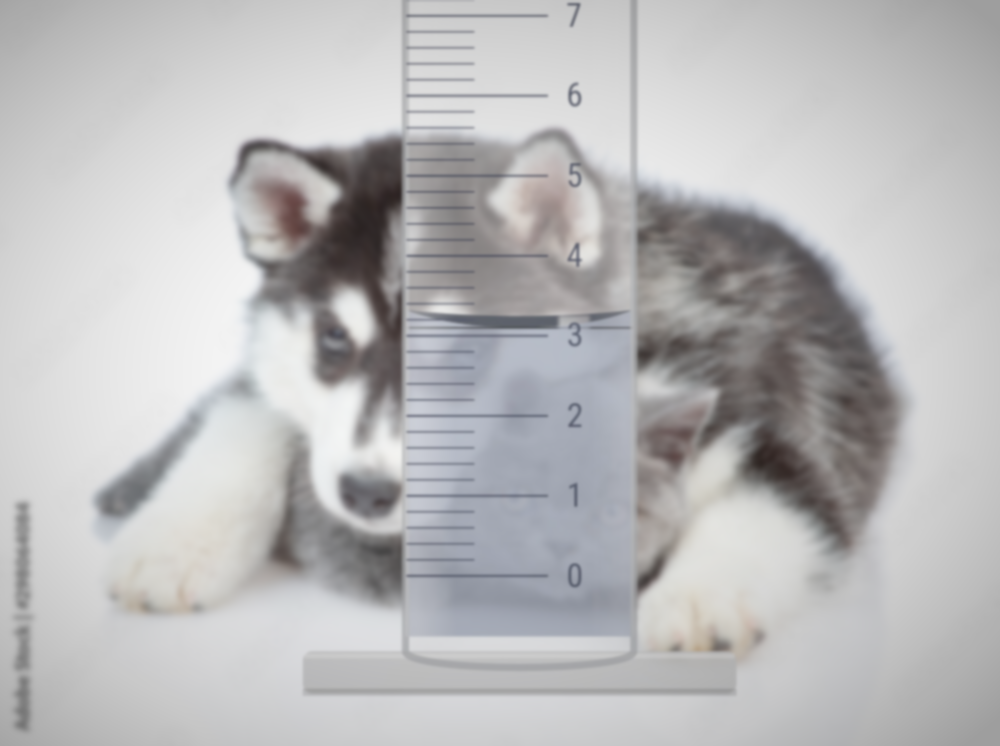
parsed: 3.1 mL
